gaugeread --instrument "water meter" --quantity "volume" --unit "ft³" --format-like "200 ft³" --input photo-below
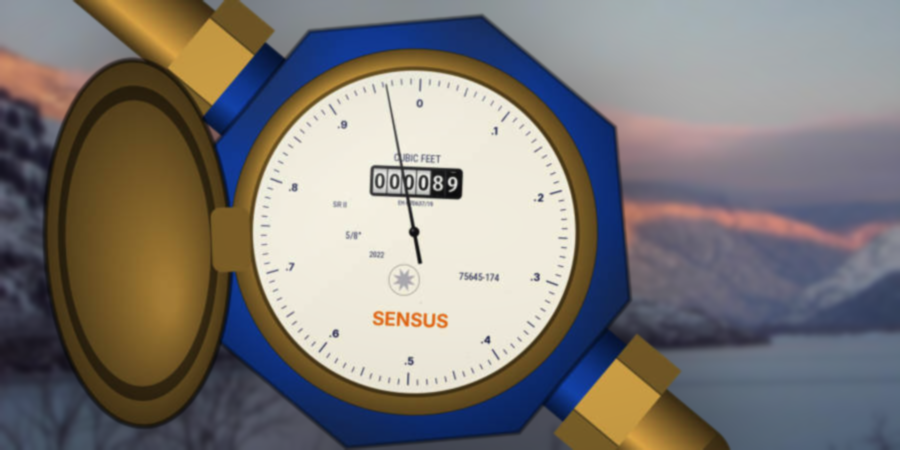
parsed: 88.96 ft³
